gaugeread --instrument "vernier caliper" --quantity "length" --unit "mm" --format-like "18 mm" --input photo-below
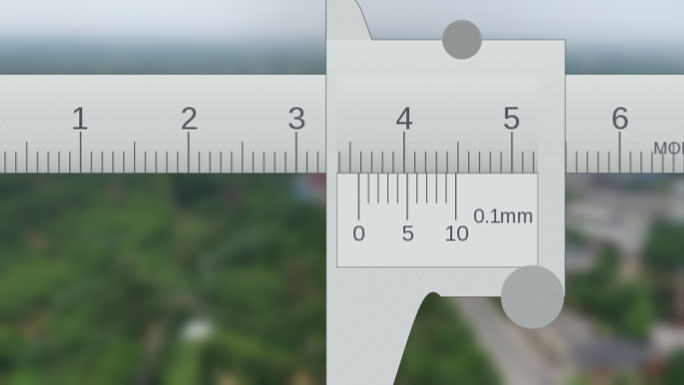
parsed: 35.8 mm
